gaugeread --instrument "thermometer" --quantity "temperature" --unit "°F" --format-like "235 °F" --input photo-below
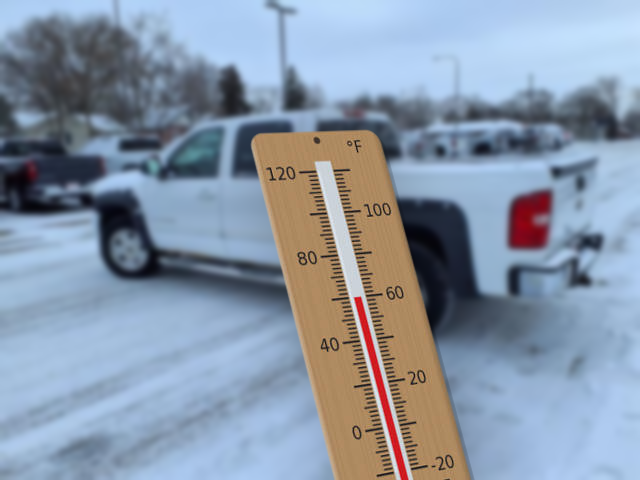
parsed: 60 °F
